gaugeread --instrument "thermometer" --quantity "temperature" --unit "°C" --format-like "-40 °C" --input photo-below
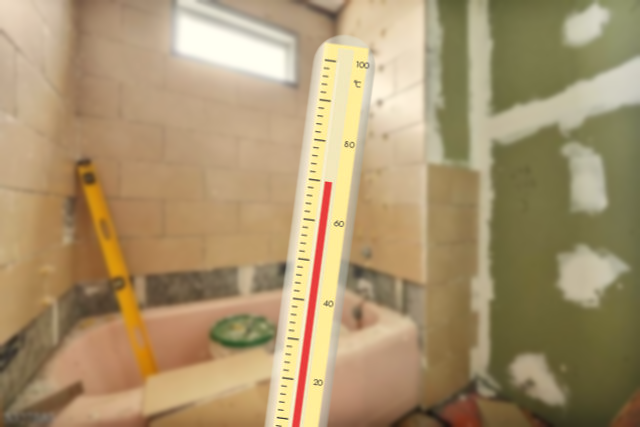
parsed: 70 °C
